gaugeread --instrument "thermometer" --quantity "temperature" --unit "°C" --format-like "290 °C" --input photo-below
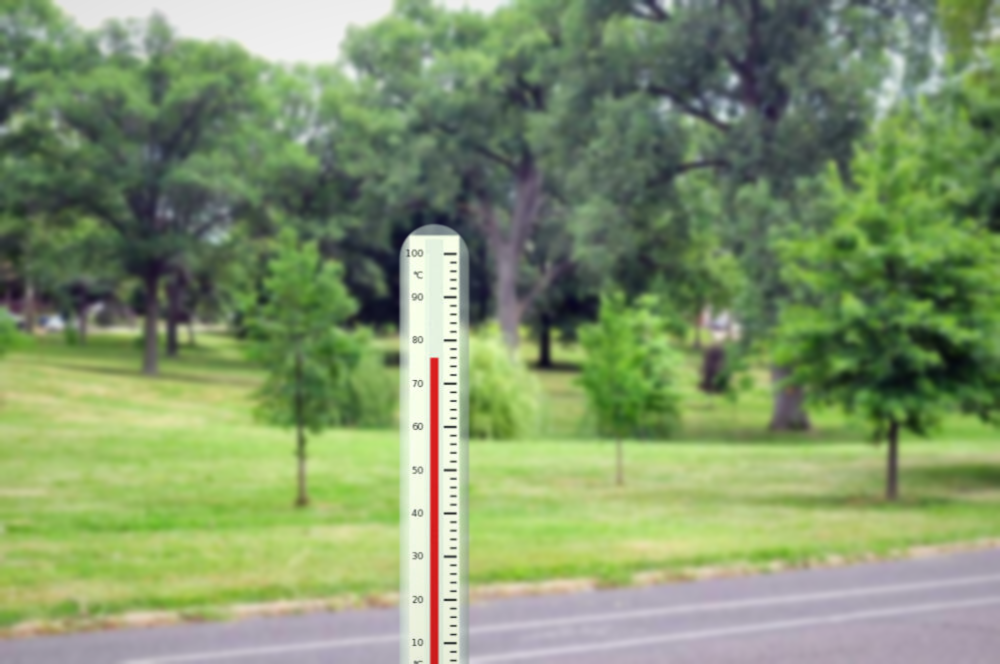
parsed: 76 °C
